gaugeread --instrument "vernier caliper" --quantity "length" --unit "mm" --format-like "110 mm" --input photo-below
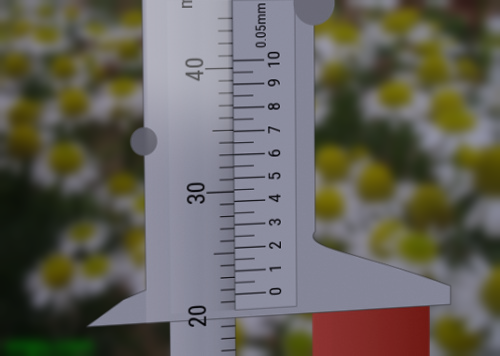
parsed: 21.6 mm
